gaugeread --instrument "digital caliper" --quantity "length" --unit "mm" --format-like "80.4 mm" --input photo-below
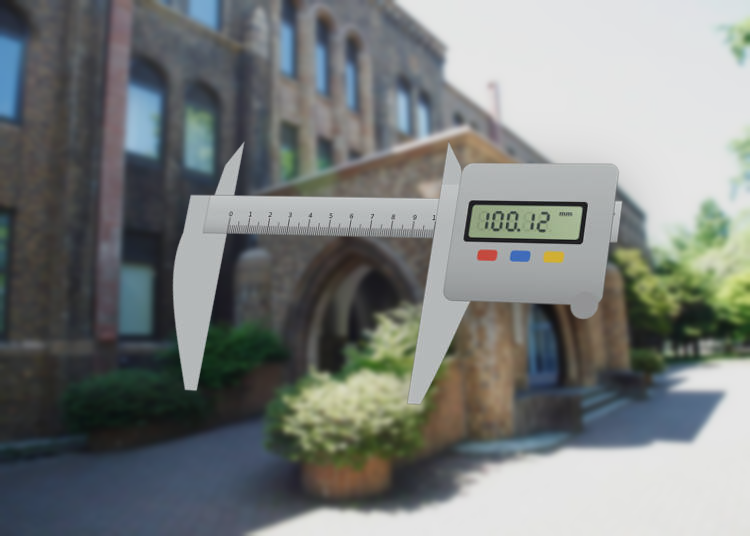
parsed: 100.12 mm
